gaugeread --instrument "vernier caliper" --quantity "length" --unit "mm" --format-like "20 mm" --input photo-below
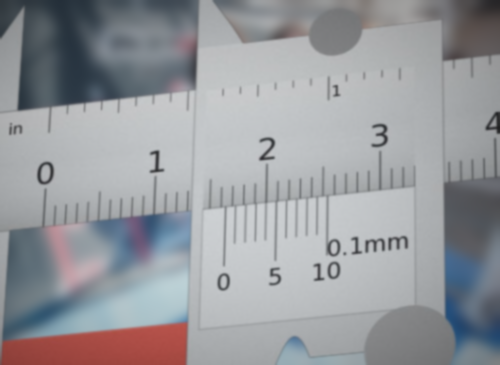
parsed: 16.4 mm
